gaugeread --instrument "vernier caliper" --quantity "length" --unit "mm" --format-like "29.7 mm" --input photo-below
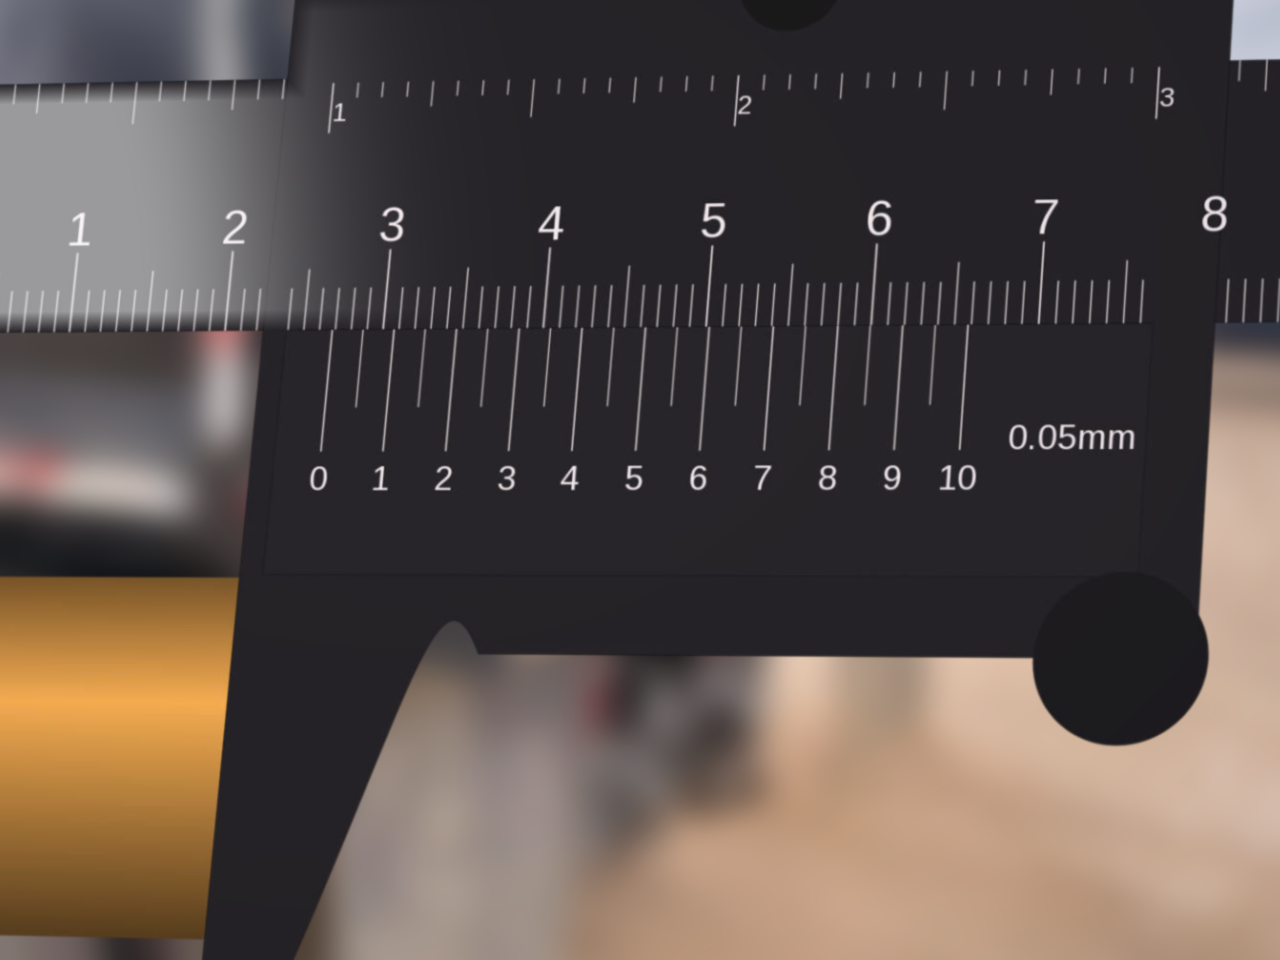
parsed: 26.8 mm
